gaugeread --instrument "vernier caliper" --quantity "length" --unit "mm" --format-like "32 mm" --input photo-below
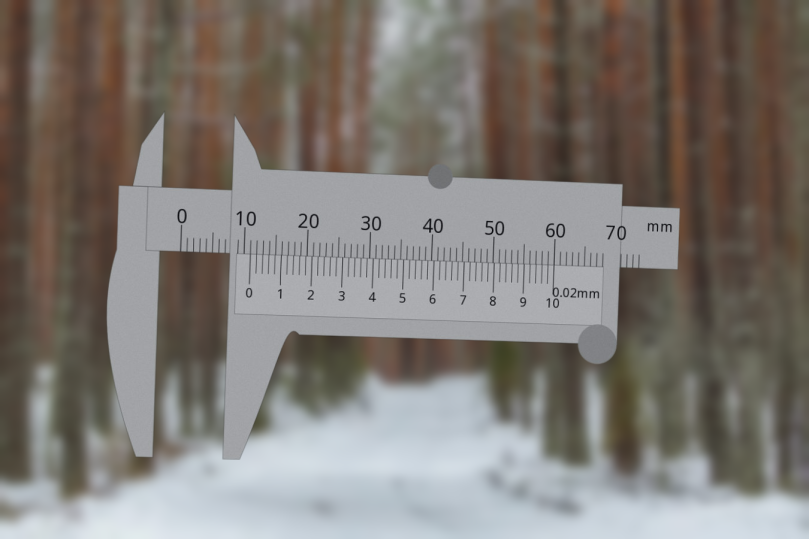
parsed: 11.0 mm
